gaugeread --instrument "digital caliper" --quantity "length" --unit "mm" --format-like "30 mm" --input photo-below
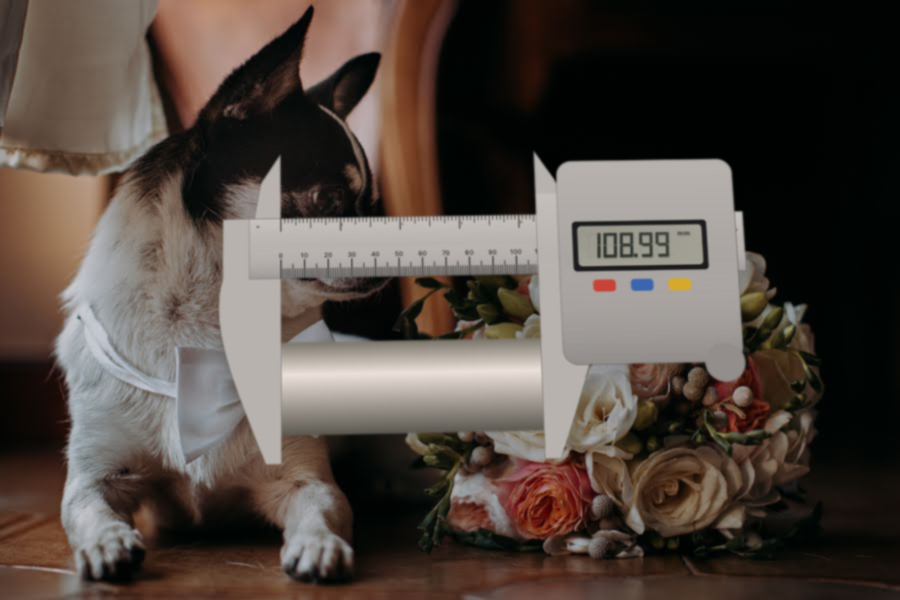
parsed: 108.99 mm
